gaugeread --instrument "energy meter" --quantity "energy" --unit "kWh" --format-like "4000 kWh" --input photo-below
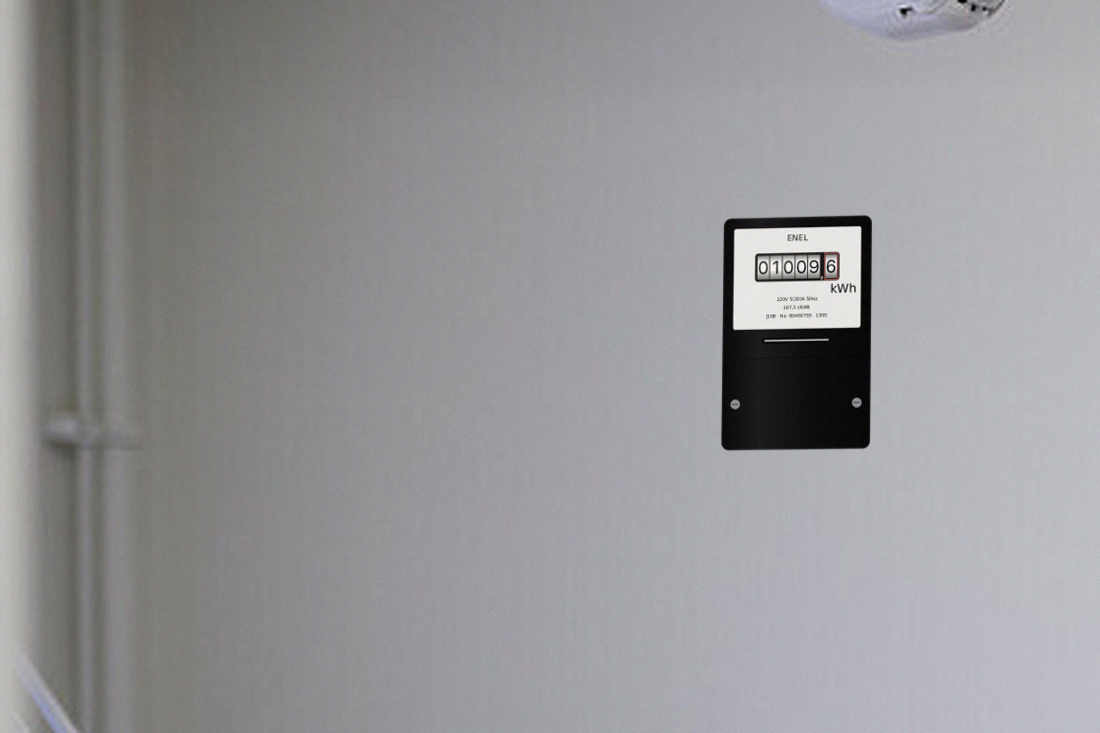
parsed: 1009.6 kWh
